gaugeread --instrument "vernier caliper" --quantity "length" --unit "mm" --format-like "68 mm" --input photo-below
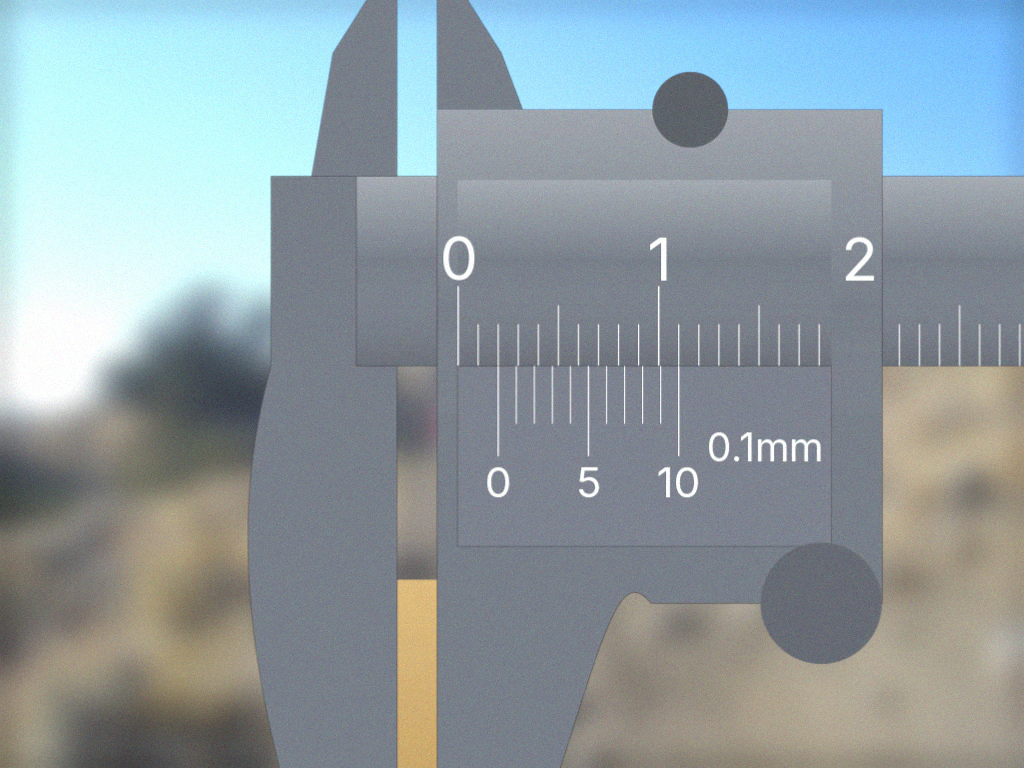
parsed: 2.0 mm
